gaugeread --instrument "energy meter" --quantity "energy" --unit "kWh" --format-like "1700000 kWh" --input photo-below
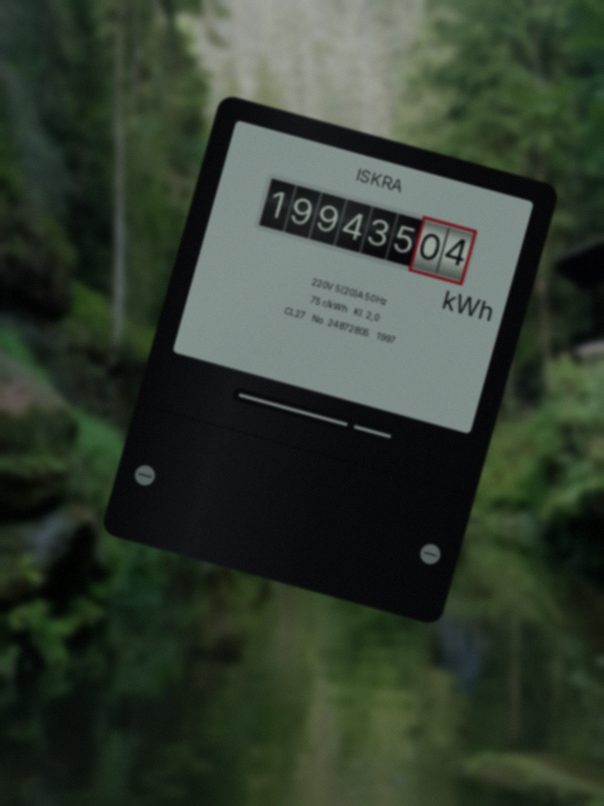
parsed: 199435.04 kWh
